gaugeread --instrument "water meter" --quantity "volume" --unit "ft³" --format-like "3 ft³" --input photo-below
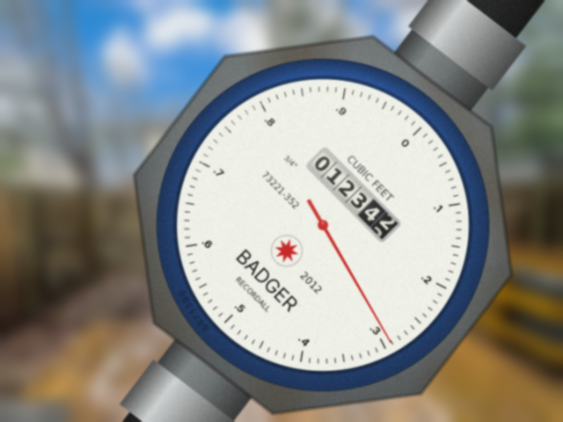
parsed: 12342.29 ft³
